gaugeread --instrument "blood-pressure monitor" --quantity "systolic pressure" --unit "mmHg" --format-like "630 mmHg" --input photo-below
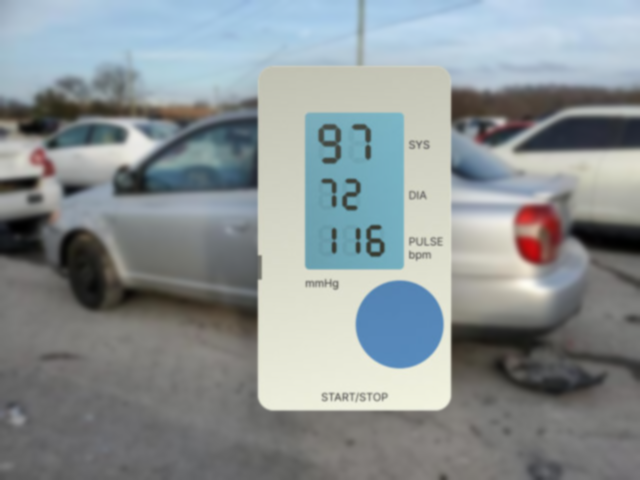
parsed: 97 mmHg
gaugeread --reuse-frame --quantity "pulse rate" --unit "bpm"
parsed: 116 bpm
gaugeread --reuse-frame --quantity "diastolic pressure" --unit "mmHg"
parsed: 72 mmHg
